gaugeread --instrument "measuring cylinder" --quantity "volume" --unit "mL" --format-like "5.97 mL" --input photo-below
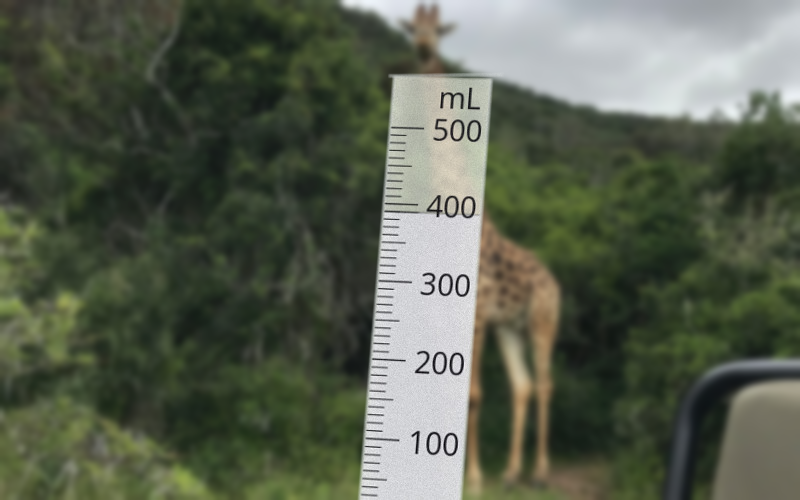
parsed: 390 mL
